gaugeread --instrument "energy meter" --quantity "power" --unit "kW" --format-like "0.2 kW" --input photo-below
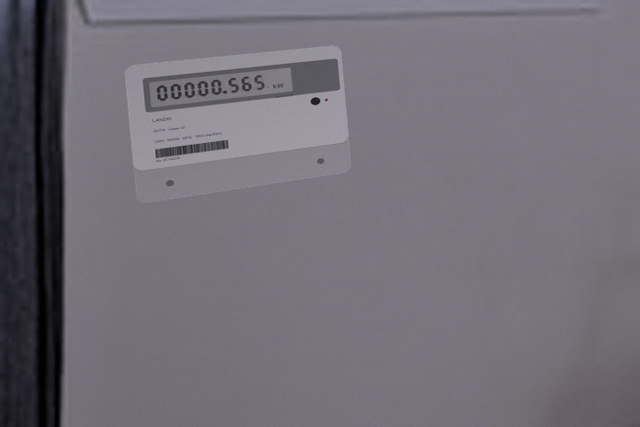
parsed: 0.565 kW
